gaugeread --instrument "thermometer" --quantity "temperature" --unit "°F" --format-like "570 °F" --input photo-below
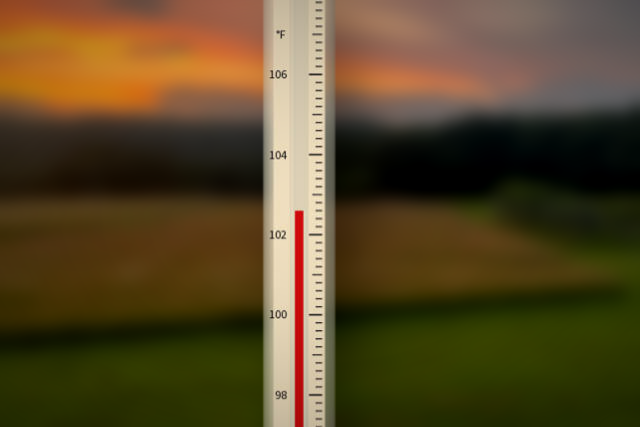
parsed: 102.6 °F
